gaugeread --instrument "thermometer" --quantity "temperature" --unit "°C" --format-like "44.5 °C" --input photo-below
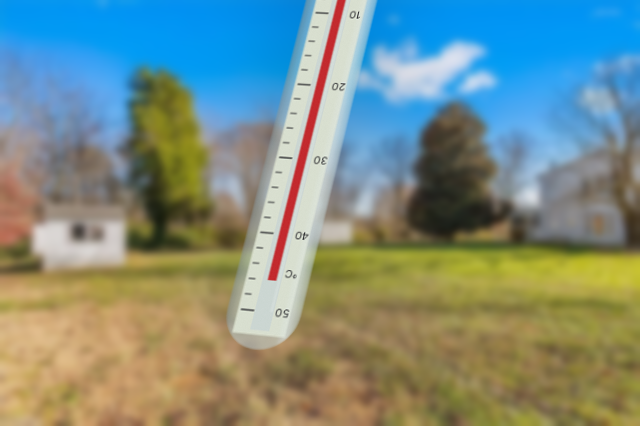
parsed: 46 °C
